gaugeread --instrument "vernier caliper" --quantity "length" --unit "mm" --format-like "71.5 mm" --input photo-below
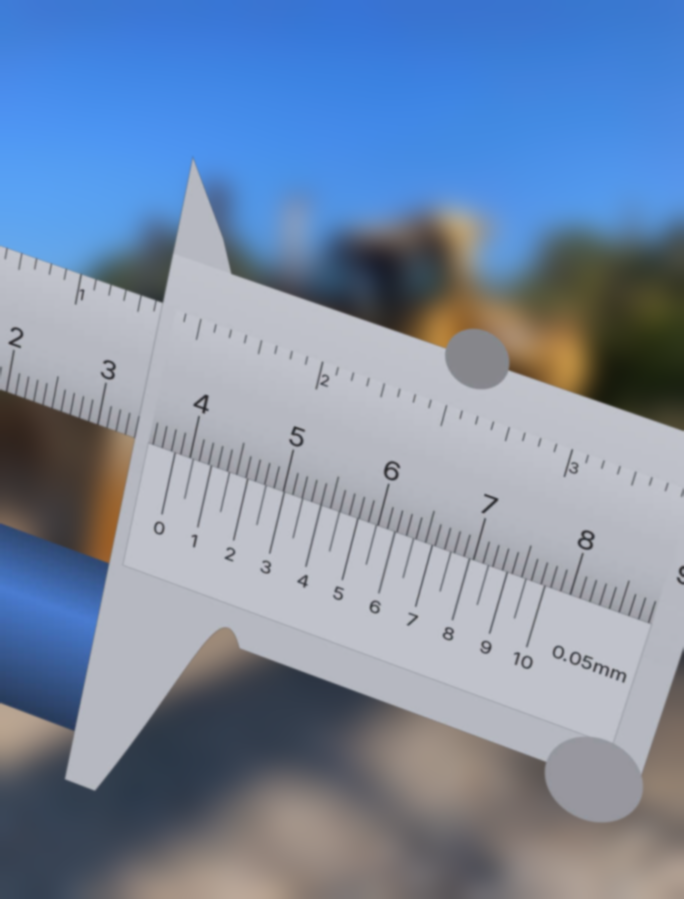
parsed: 38.4 mm
